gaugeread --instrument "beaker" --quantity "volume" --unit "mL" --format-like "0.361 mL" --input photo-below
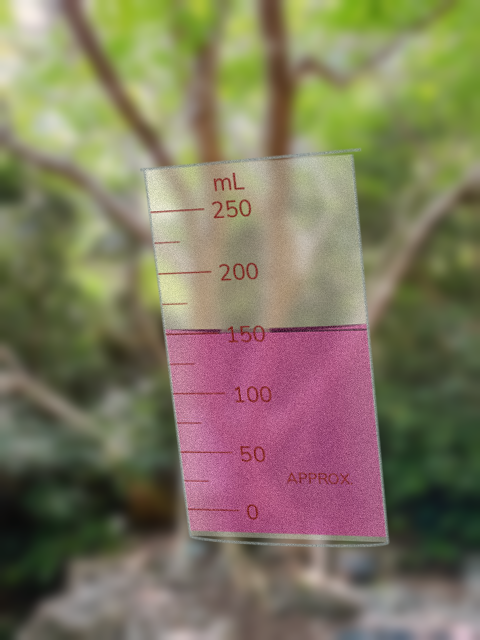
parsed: 150 mL
